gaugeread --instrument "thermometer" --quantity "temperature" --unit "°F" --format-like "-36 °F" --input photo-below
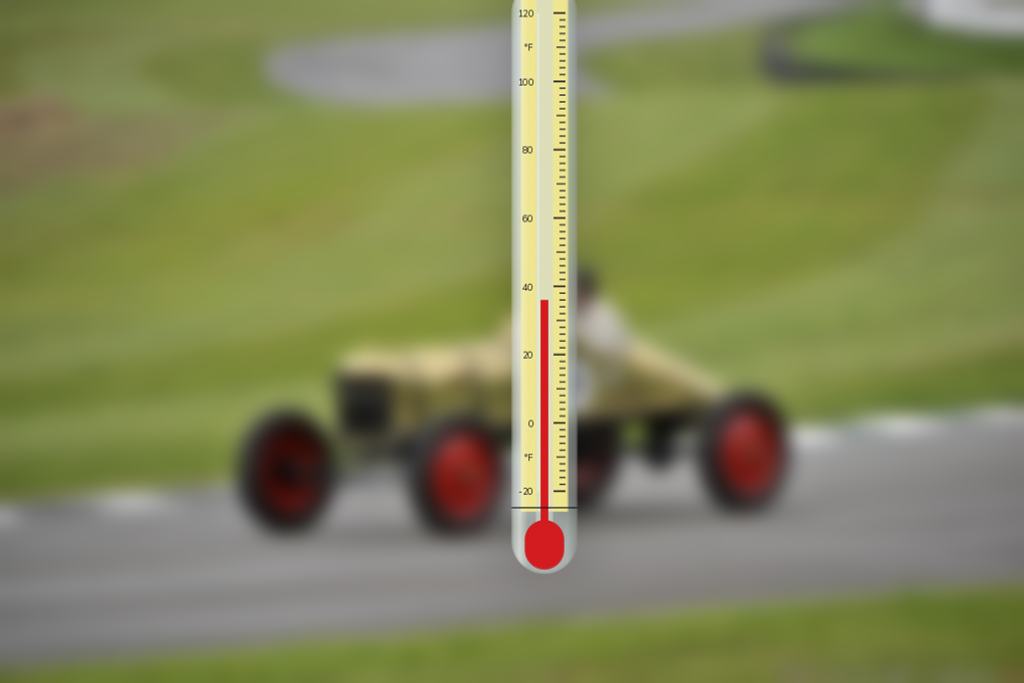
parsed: 36 °F
